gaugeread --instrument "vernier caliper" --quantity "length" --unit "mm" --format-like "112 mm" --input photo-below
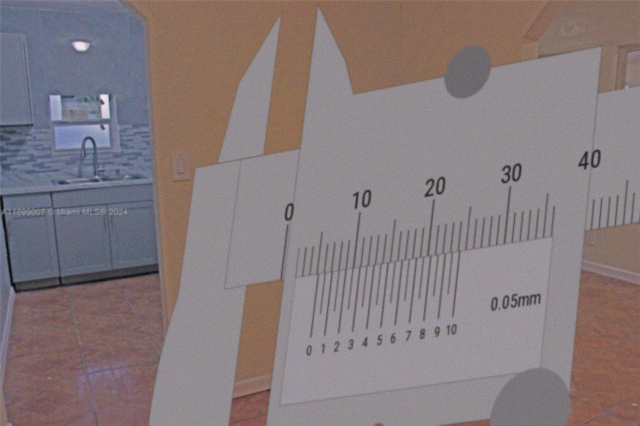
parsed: 5.2 mm
